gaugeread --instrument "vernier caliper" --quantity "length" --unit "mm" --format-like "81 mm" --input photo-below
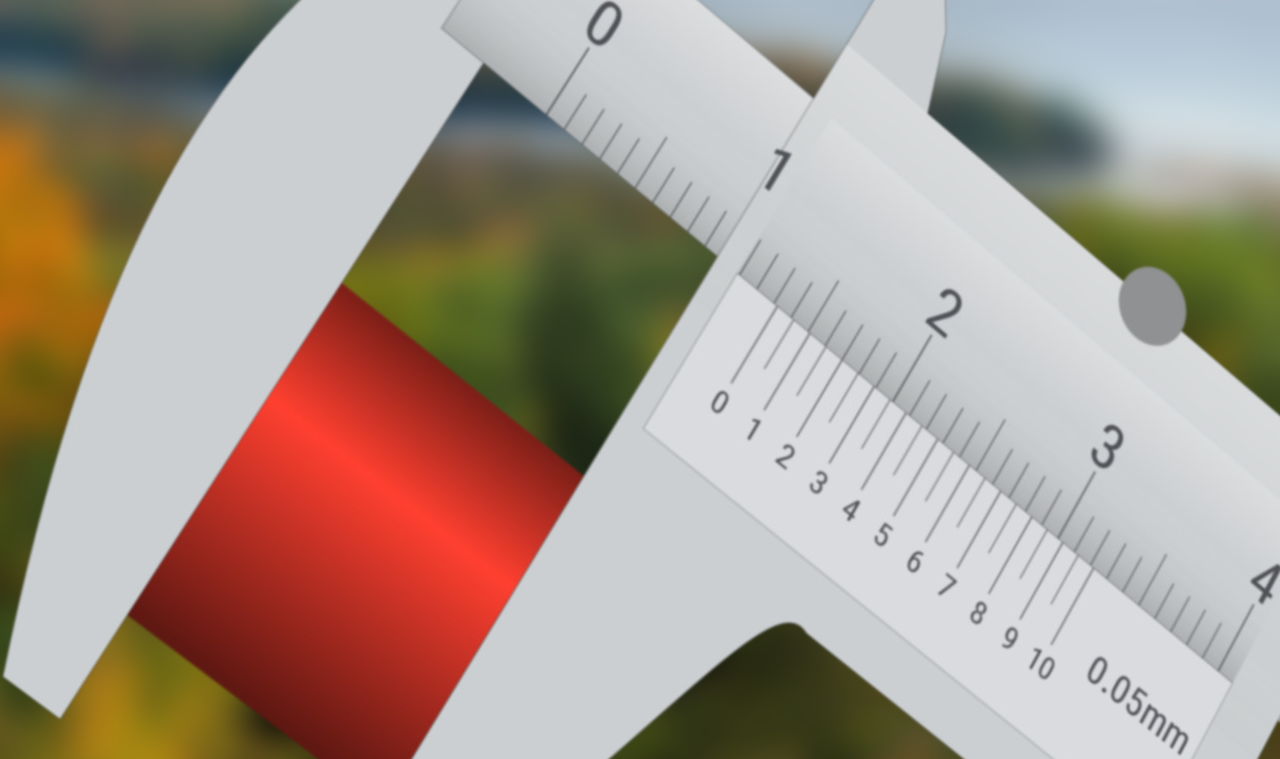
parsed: 13.2 mm
